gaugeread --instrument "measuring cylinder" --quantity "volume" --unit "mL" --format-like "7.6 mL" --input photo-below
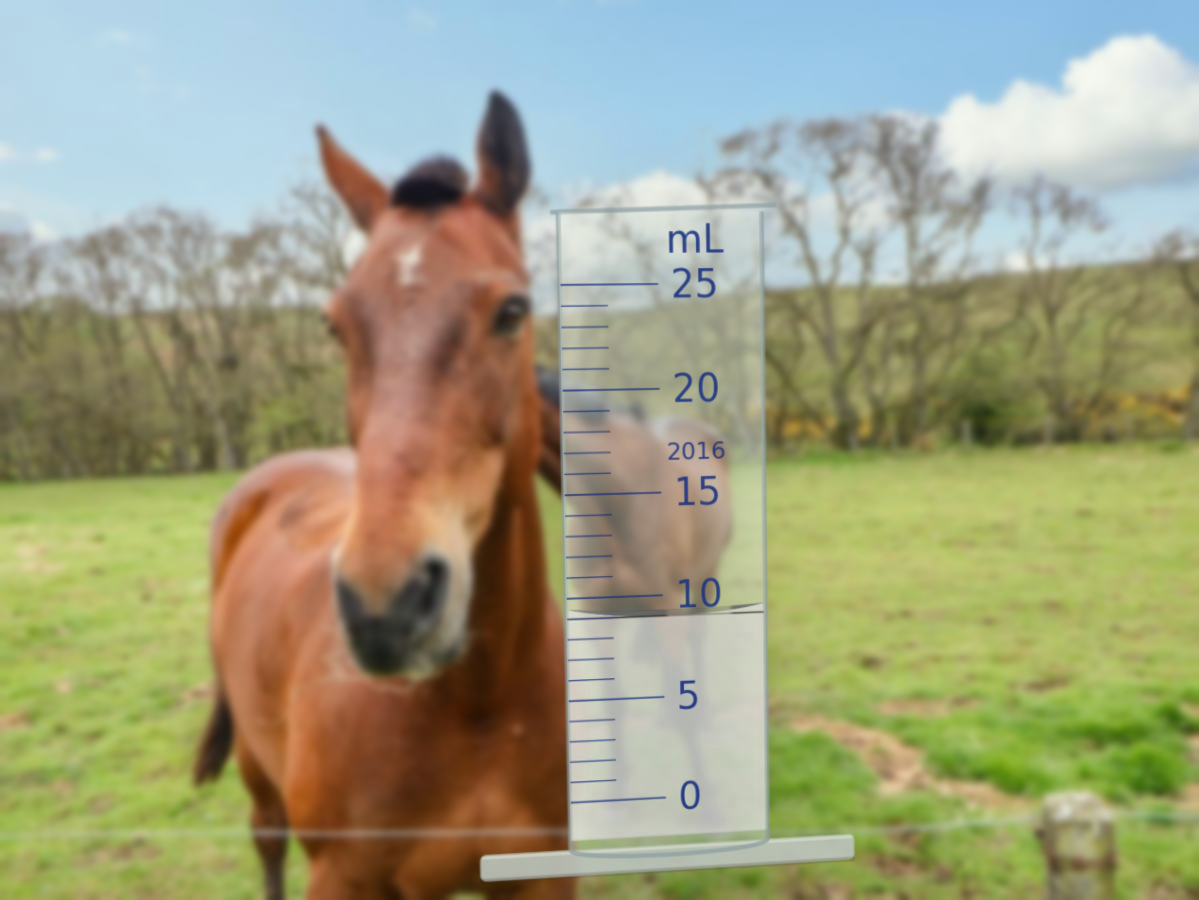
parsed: 9 mL
